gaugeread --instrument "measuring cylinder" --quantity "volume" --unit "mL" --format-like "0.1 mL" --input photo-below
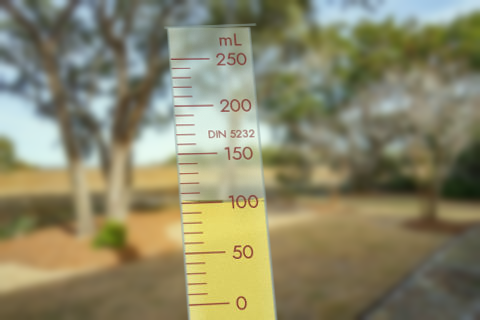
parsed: 100 mL
